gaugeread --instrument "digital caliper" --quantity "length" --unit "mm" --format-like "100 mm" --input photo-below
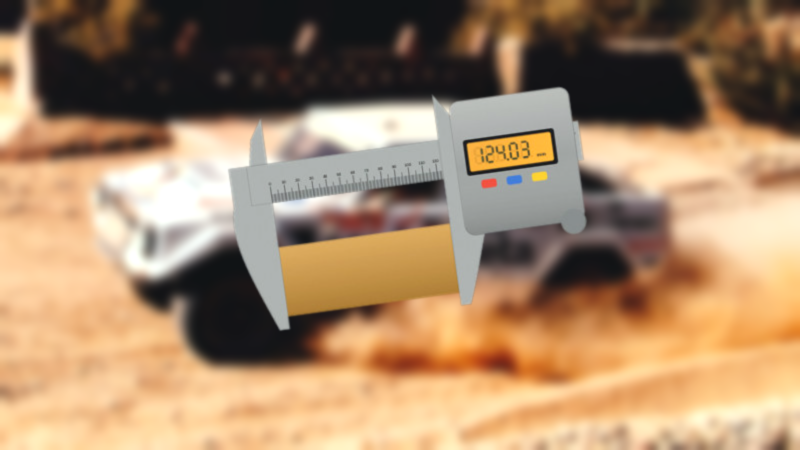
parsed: 124.03 mm
